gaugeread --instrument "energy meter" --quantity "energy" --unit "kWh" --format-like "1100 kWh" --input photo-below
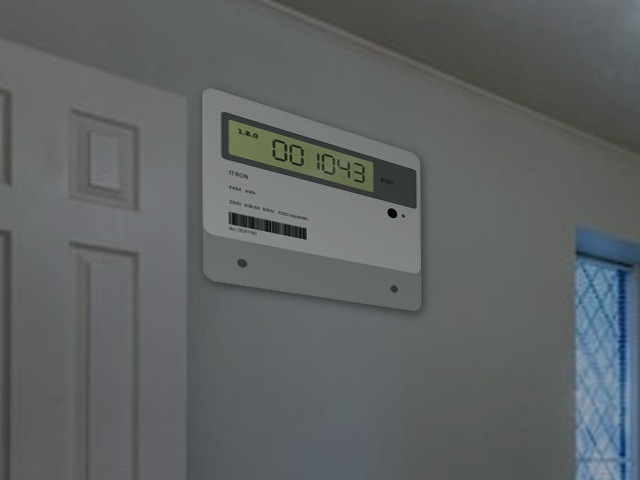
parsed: 1043 kWh
